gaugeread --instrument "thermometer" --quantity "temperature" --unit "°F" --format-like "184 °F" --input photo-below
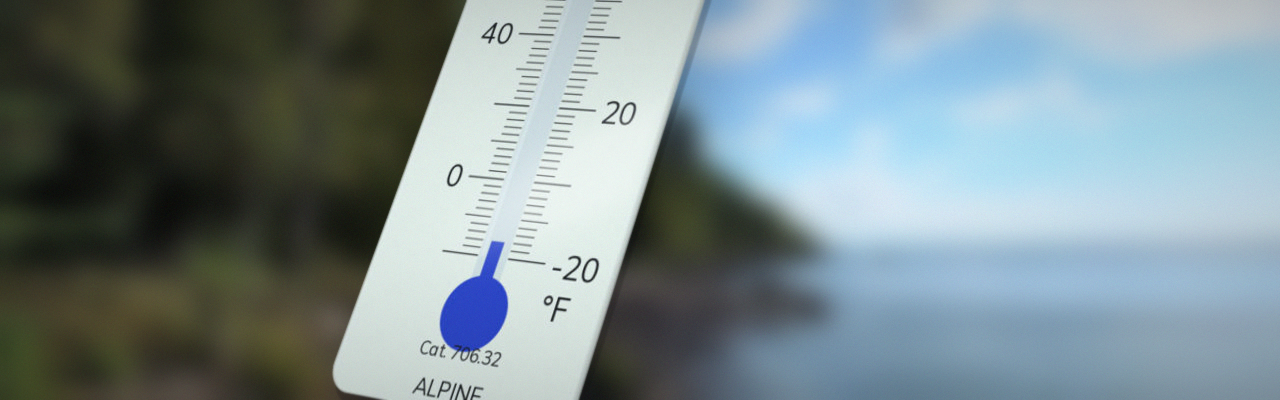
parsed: -16 °F
